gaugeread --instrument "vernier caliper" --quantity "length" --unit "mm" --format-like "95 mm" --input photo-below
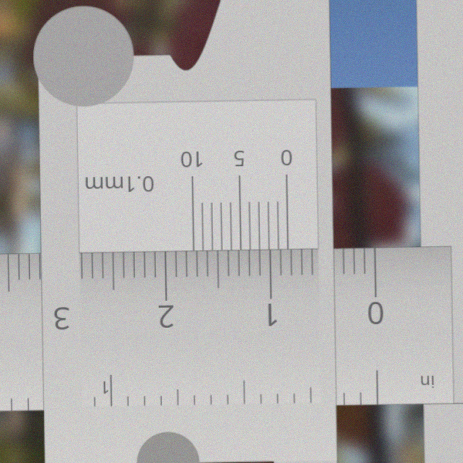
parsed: 8.3 mm
